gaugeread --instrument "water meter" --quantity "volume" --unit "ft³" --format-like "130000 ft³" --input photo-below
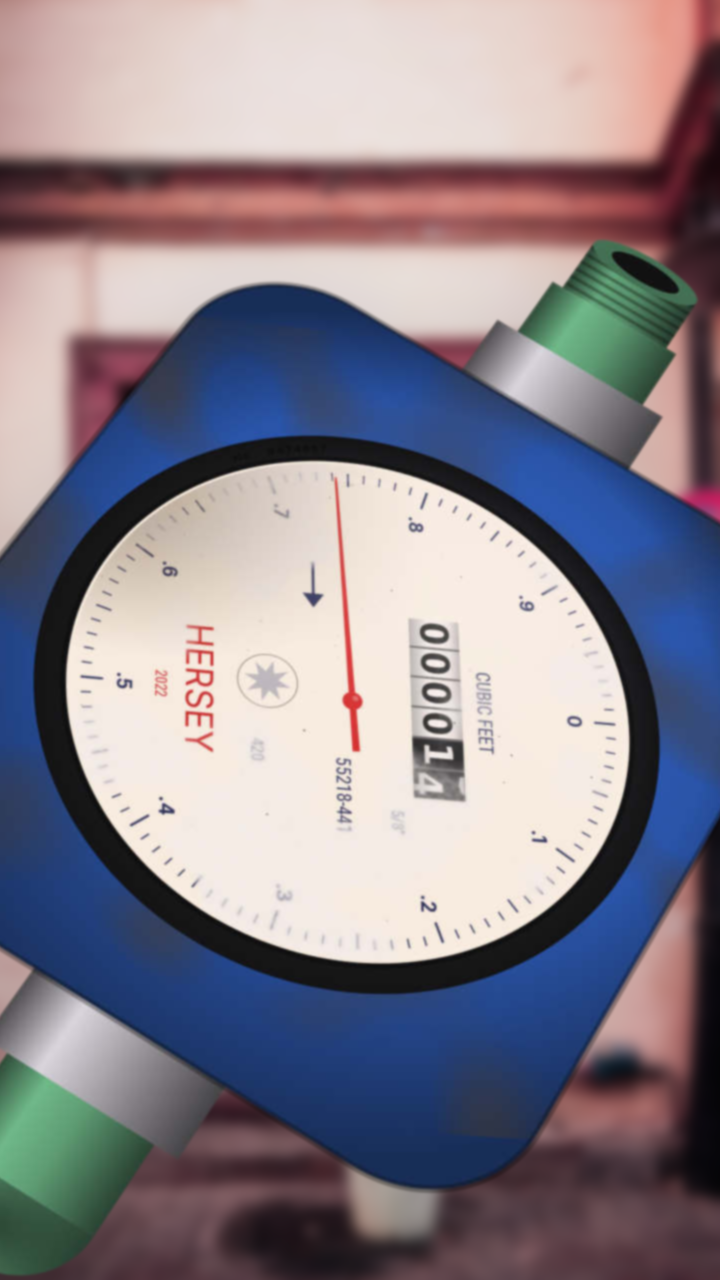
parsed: 13.74 ft³
